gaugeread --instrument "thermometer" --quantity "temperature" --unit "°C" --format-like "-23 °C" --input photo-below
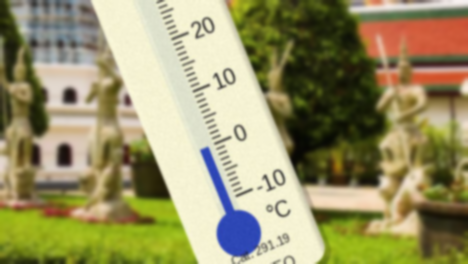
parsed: 0 °C
